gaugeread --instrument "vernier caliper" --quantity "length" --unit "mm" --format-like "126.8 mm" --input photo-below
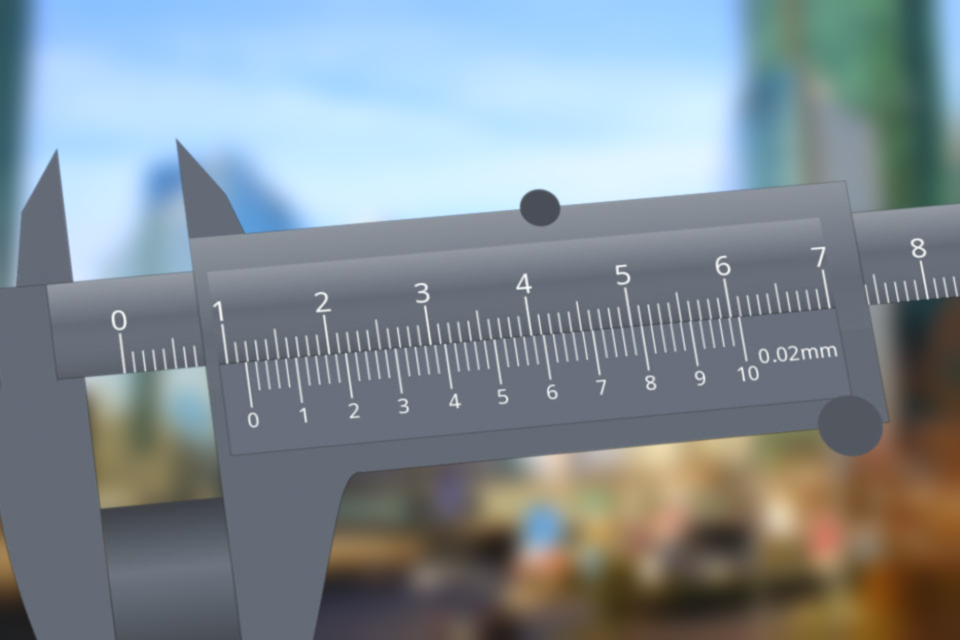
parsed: 11.8 mm
